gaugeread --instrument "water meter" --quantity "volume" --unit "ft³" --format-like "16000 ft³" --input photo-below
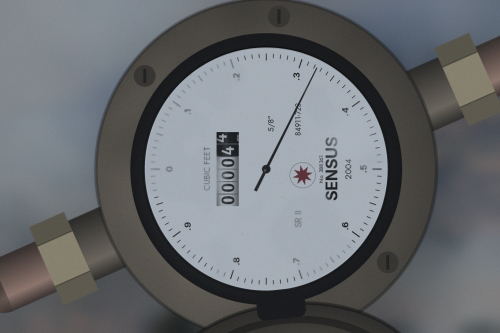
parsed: 44.32 ft³
